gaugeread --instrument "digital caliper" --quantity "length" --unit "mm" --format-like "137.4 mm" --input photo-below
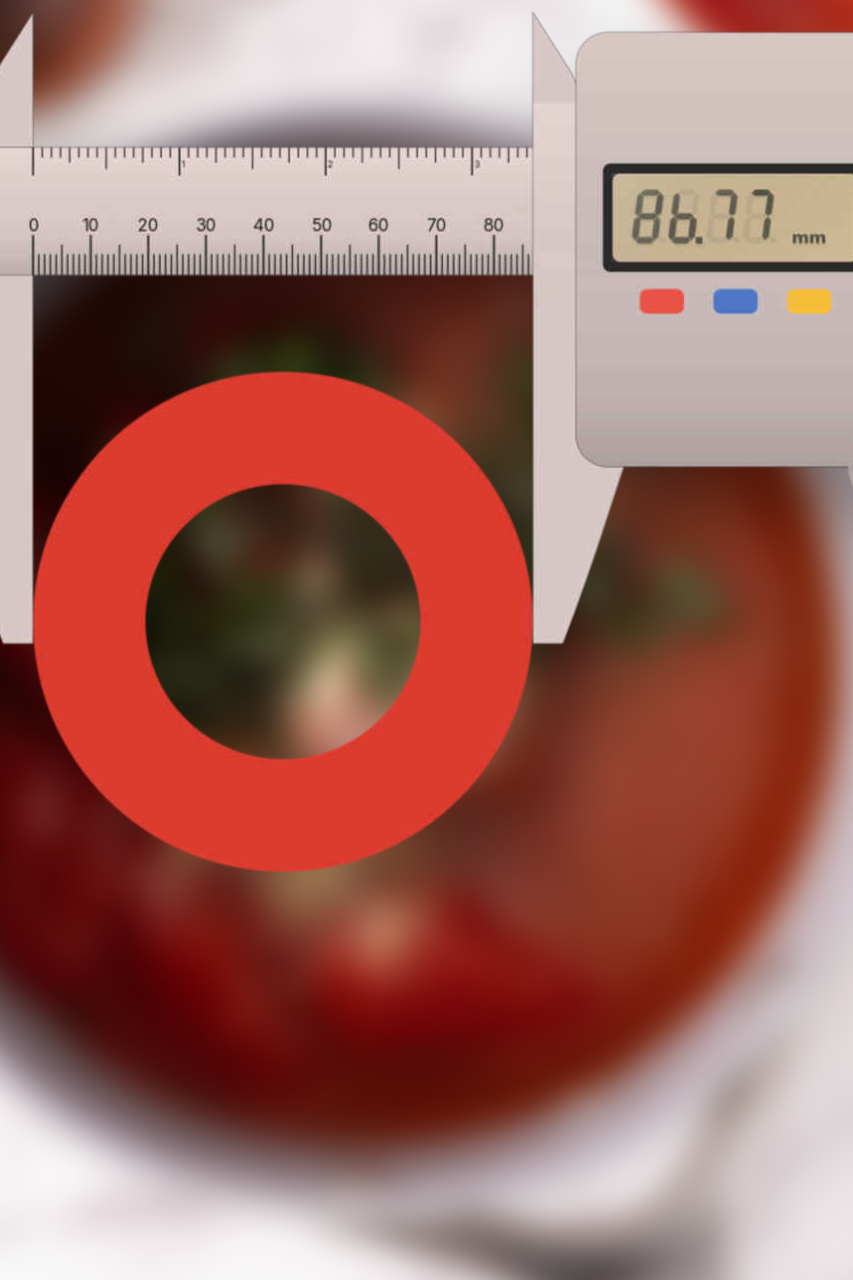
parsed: 86.77 mm
